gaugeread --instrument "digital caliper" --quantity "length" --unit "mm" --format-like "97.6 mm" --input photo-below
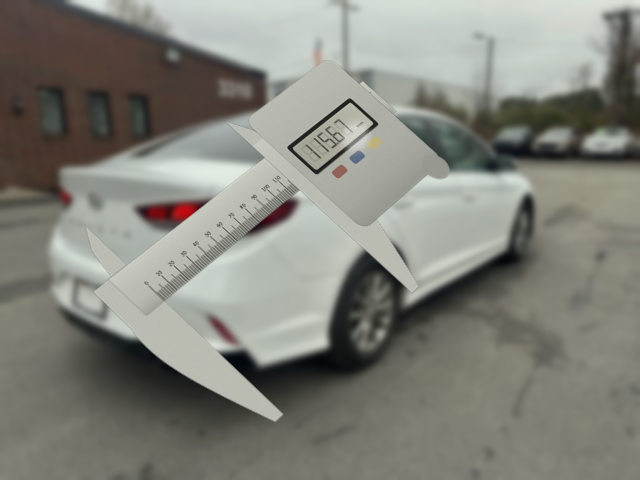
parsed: 115.67 mm
